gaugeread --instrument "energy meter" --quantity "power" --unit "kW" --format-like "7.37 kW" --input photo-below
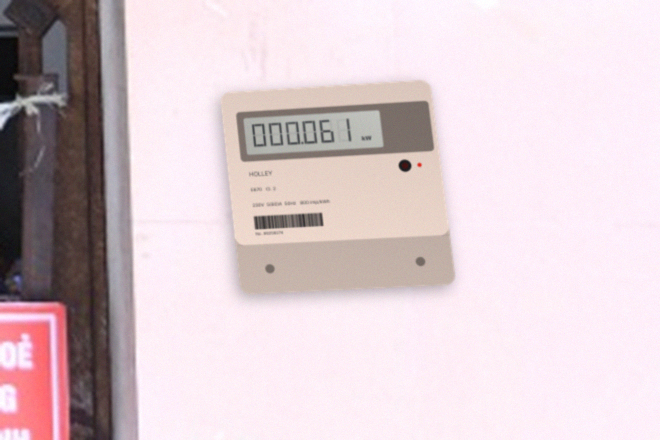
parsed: 0.061 kW
